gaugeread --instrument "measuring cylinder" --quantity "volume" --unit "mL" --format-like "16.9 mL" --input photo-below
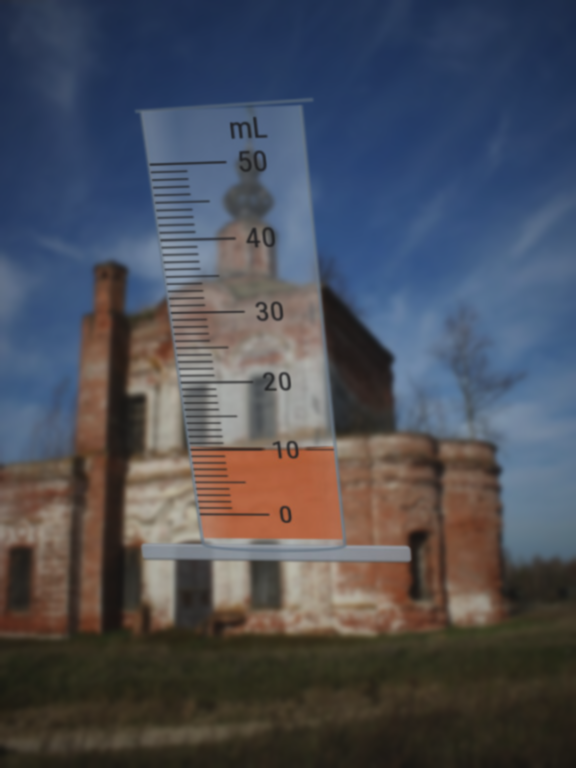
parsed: 10 mL
